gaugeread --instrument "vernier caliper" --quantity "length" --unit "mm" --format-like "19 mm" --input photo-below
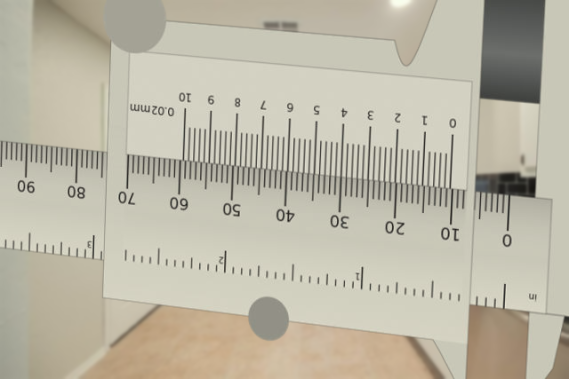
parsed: 10.4 mm
